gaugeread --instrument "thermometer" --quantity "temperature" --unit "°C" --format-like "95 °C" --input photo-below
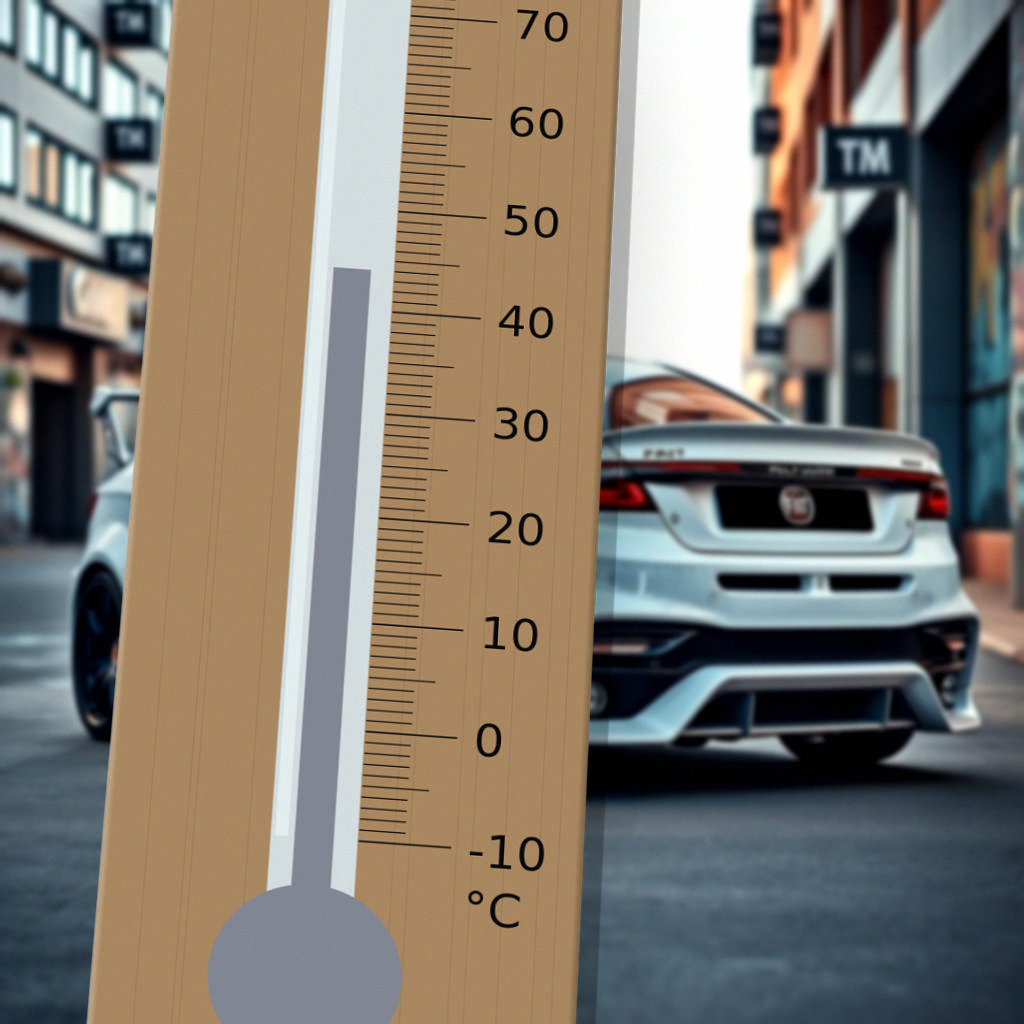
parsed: 44 °C
